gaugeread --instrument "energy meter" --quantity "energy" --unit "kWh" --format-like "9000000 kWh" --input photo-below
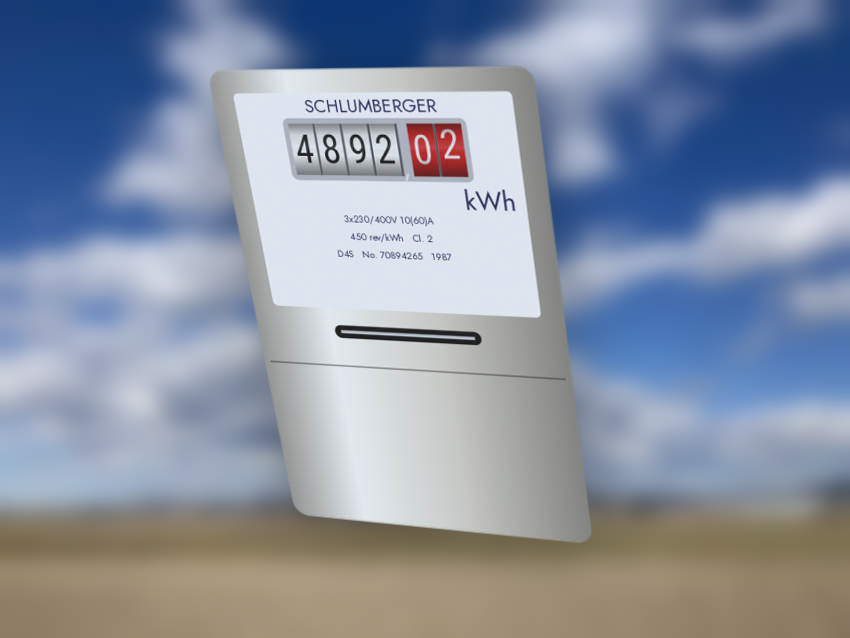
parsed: 4892.02 kWh
